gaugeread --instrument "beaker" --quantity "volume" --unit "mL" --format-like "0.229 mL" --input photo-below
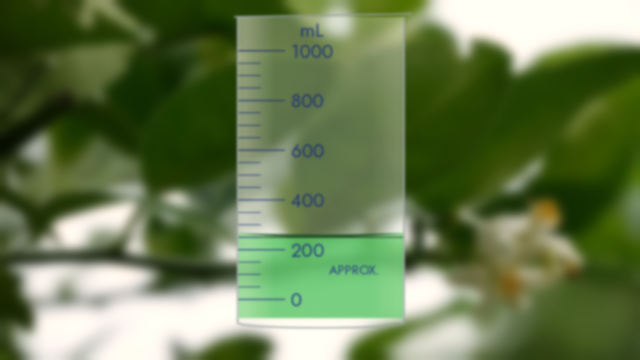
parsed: 250 mL
